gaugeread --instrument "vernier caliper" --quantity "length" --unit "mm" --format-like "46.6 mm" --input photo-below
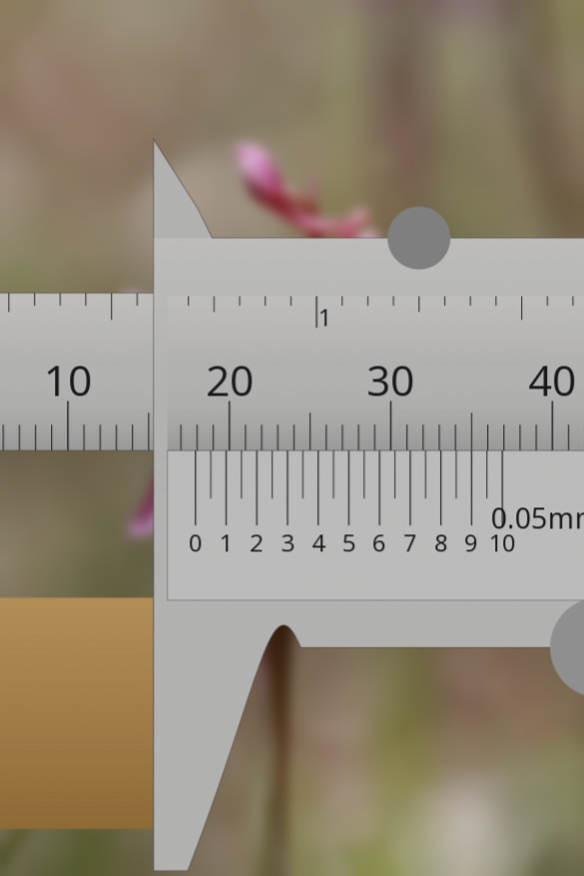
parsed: 17.9 mm
